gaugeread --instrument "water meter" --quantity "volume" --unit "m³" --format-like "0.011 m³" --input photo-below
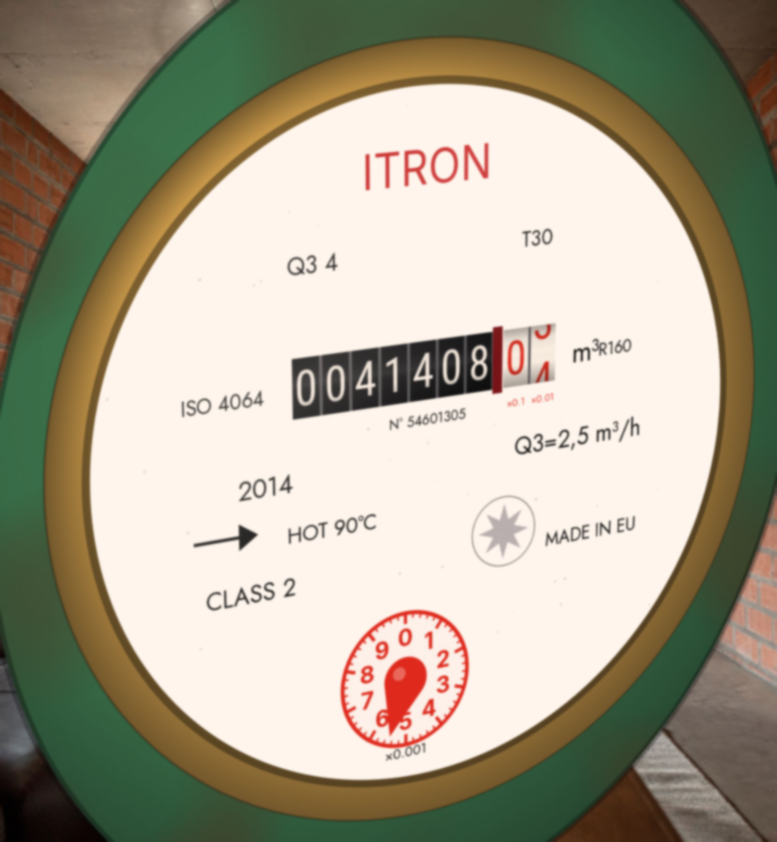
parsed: 41408.035 m³
